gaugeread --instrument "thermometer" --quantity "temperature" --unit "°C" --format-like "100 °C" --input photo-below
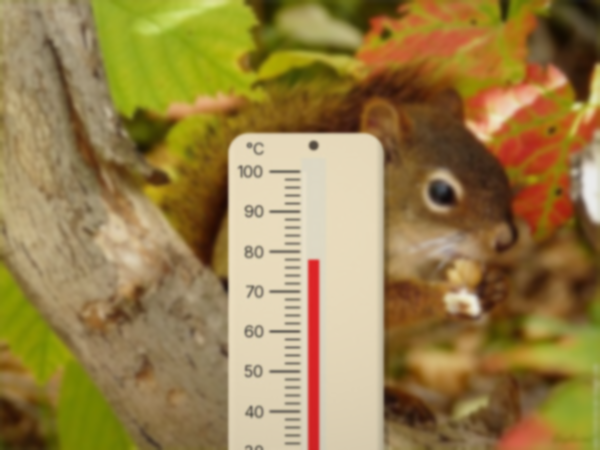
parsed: 78 °C
